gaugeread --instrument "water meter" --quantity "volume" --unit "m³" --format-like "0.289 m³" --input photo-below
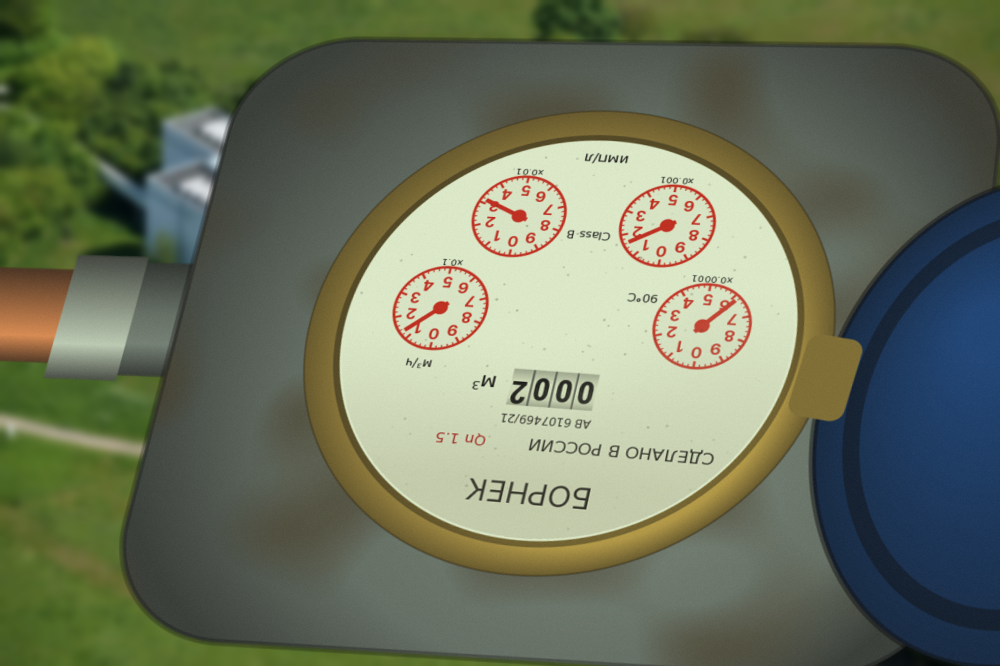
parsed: 2.1316 m³
